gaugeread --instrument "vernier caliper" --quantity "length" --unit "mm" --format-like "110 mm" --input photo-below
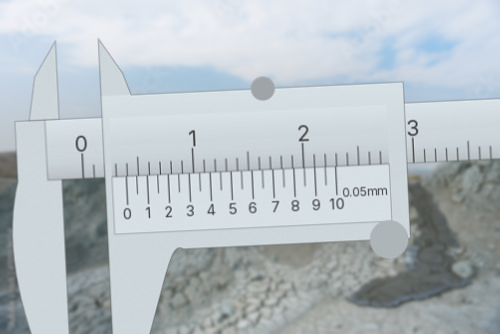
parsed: 3.9 mm
